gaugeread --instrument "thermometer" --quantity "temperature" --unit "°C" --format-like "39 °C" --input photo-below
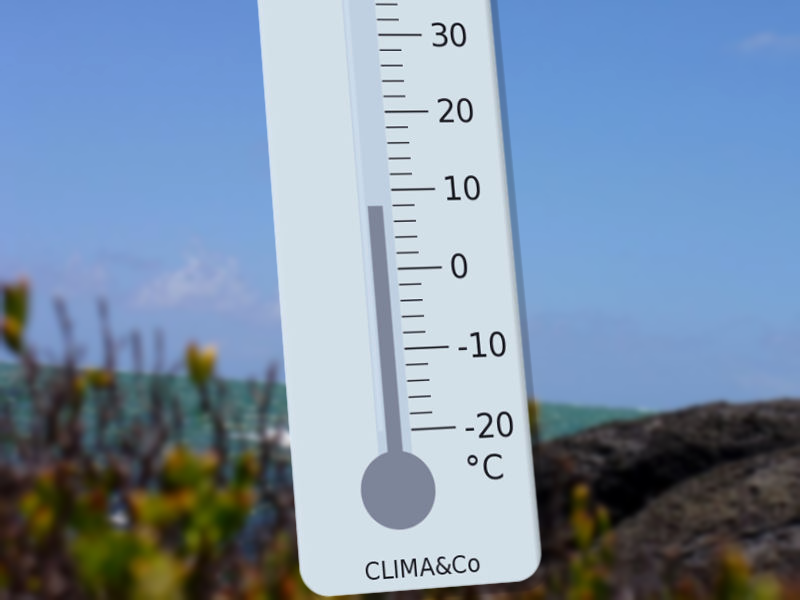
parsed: 8 °C
